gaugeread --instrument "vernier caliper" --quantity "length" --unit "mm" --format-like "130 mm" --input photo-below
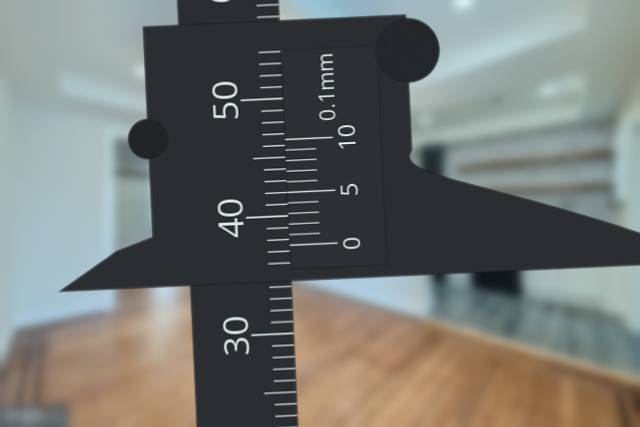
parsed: 37.5 mm
